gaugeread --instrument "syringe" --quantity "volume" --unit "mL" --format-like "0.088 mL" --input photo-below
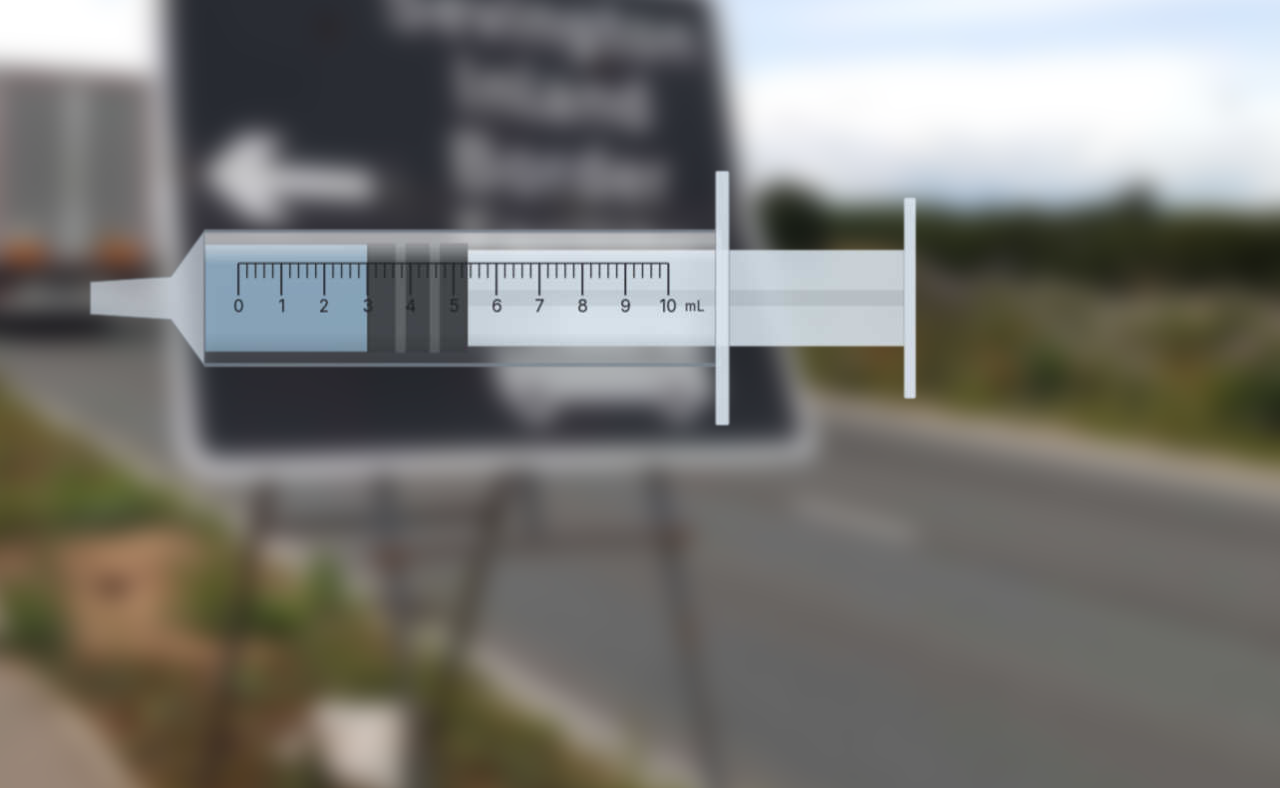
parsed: 3 mL
